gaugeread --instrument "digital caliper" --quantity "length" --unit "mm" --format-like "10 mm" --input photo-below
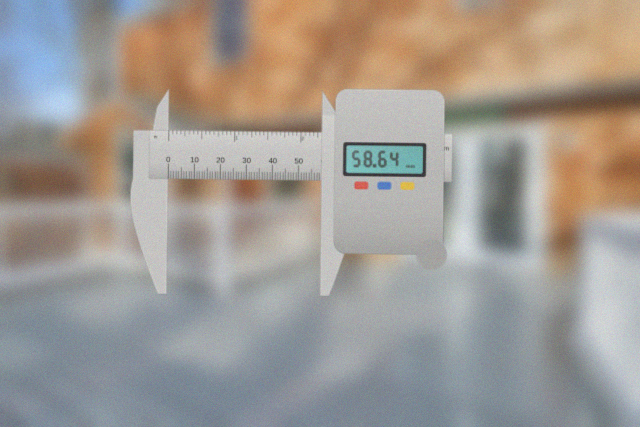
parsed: 58.64 mm
